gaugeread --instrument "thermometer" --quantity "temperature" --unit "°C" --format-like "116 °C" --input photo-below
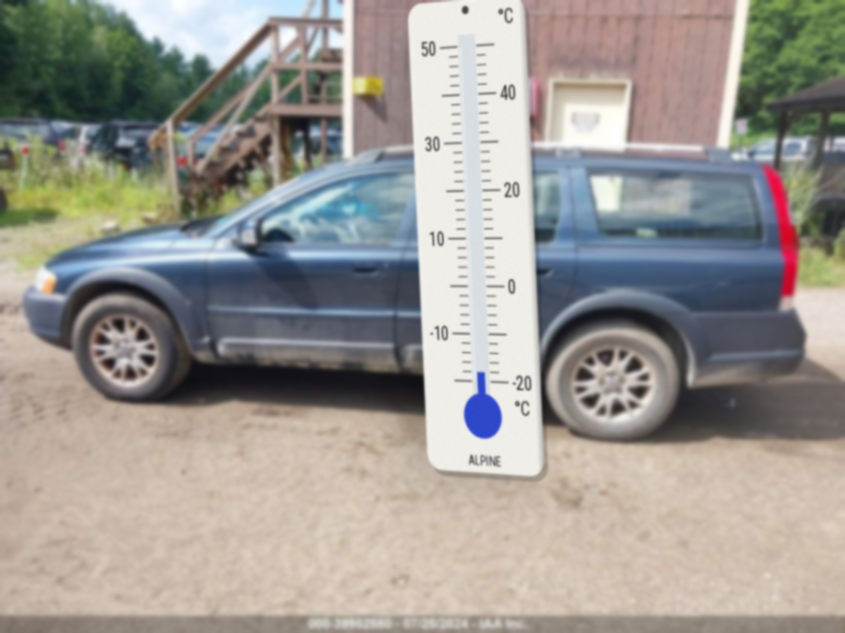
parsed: -18 °C
